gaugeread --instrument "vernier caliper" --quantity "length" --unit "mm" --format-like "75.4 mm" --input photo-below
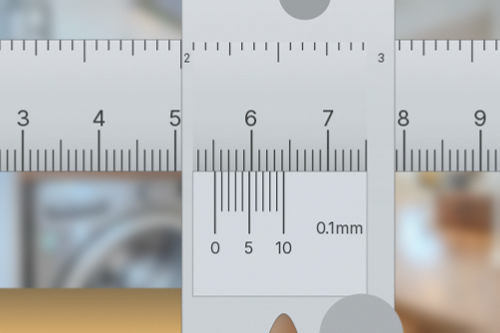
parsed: 55.2 mm
